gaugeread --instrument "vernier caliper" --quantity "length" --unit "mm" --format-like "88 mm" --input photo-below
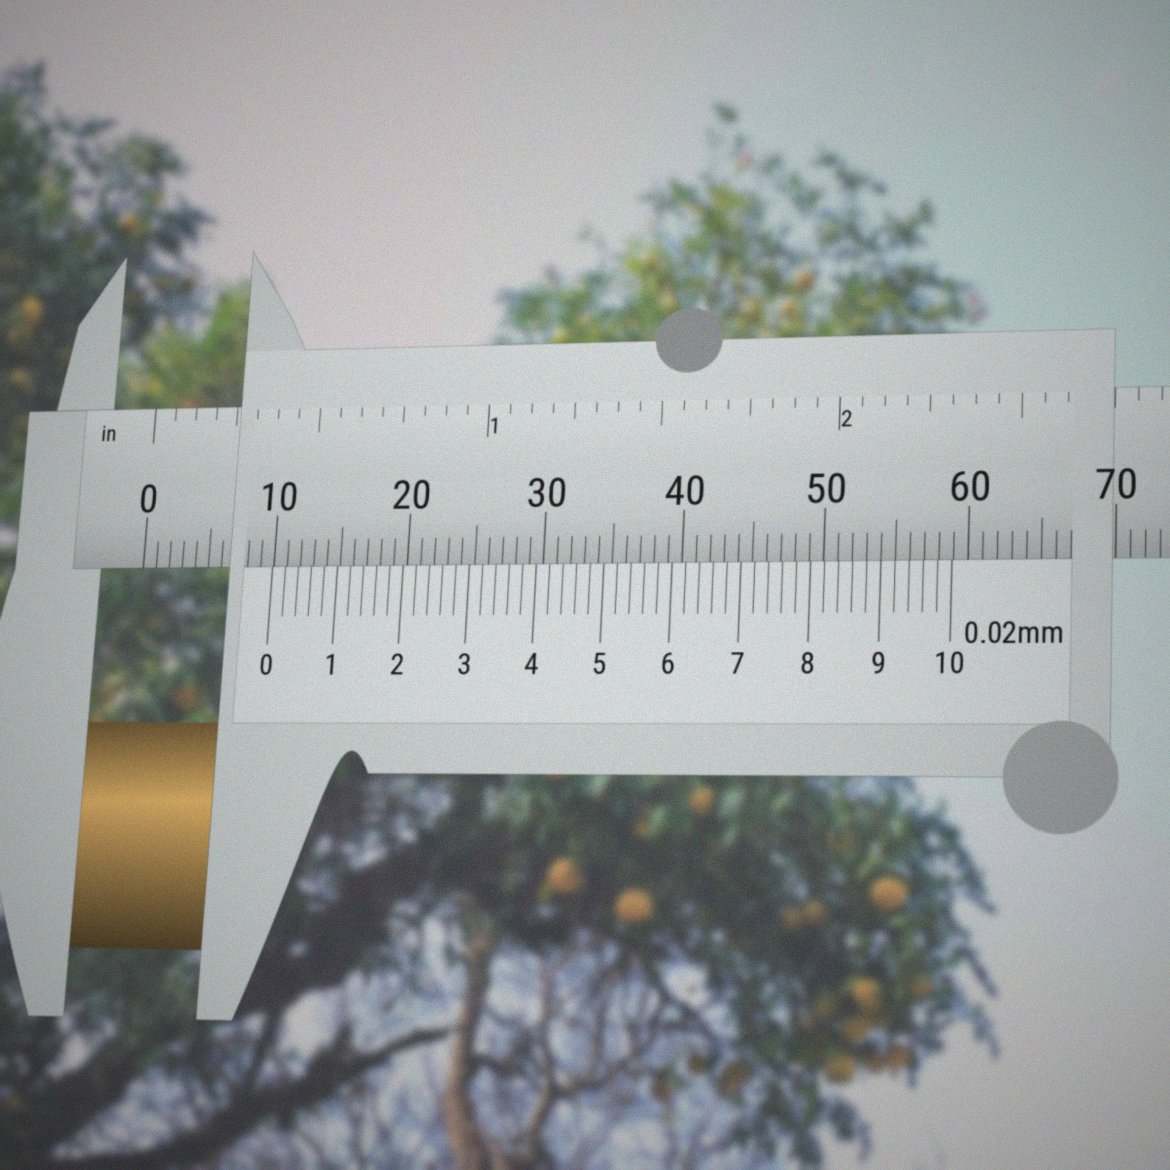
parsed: 9.9 mm
